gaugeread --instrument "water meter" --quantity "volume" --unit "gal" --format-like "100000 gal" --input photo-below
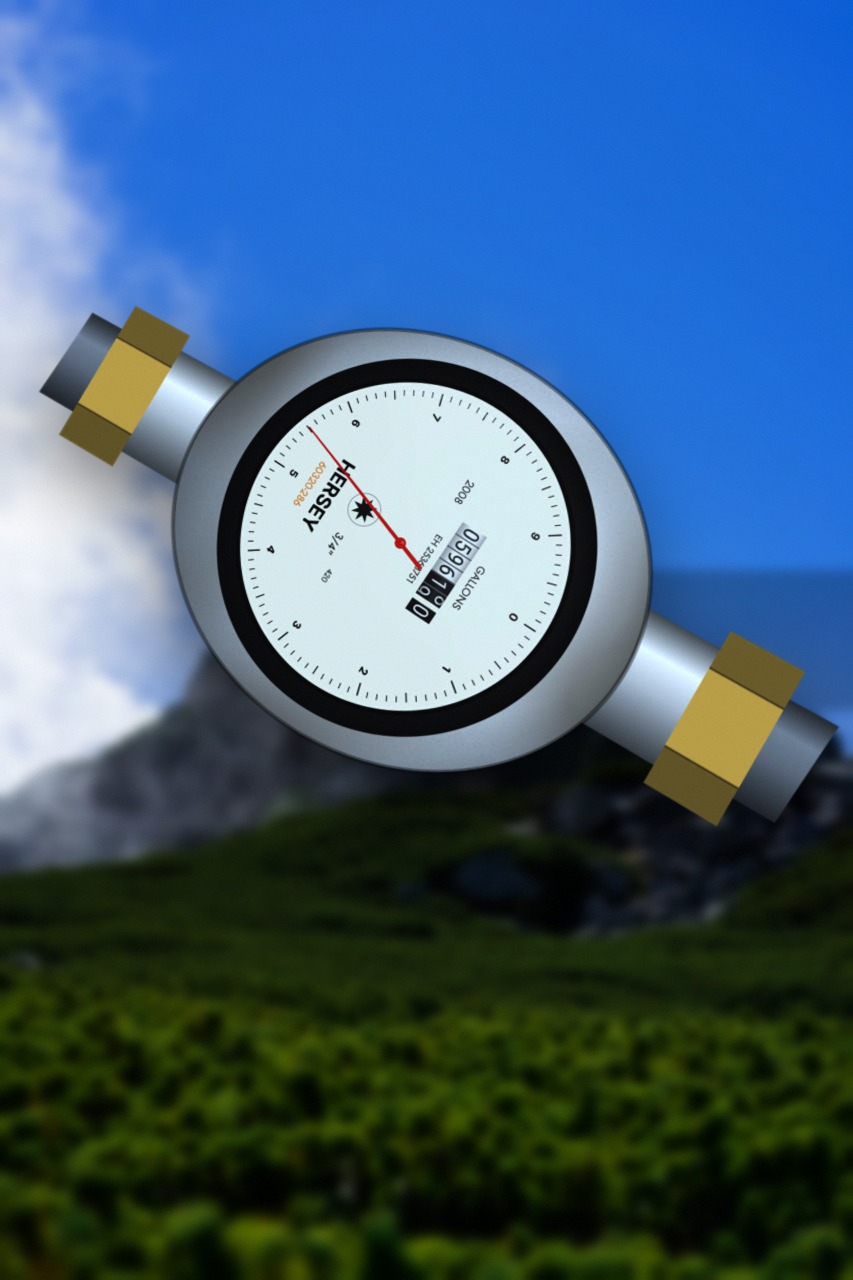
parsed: 596185.5 gal
